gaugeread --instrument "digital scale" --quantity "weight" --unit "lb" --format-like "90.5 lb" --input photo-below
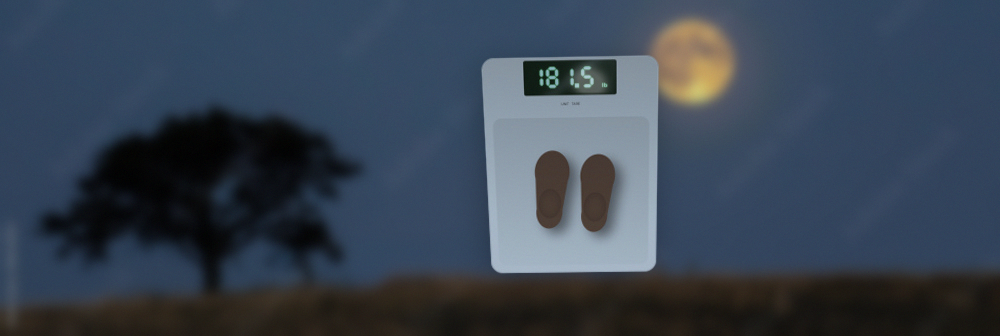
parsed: 181.5 lb
